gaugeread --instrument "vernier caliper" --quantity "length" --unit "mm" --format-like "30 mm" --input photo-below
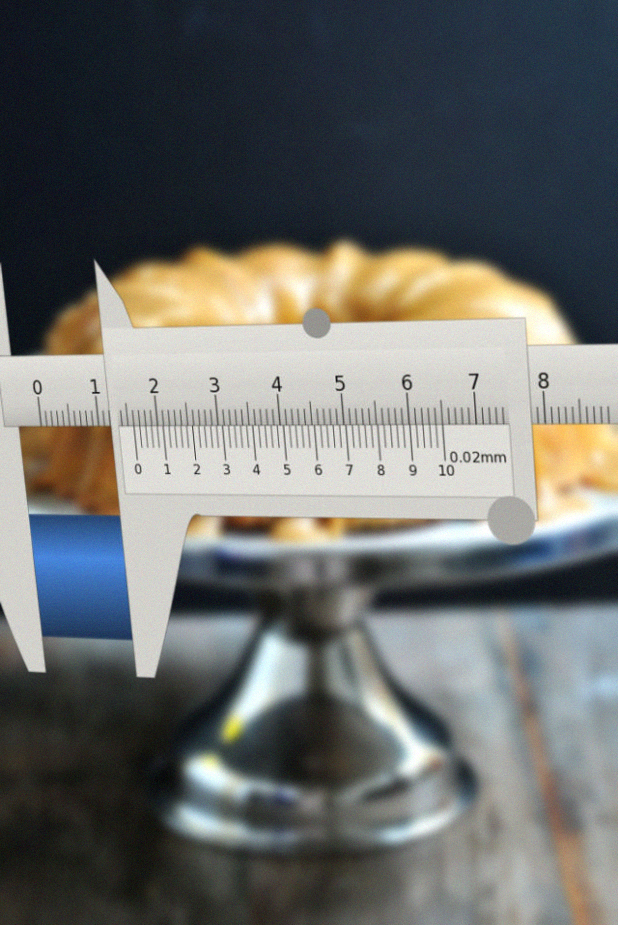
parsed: 16.0 mm
